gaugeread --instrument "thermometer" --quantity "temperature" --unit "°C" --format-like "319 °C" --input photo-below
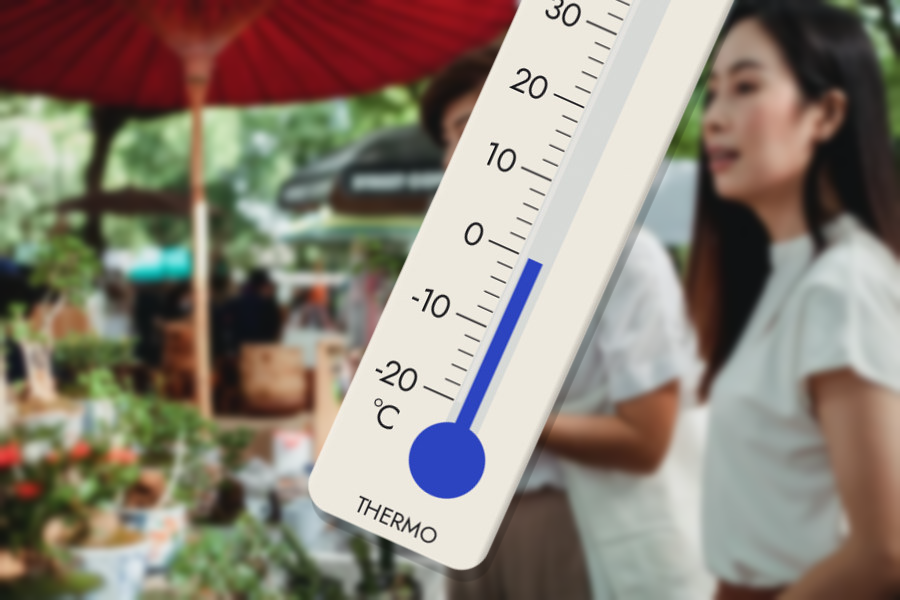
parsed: 0 °C
